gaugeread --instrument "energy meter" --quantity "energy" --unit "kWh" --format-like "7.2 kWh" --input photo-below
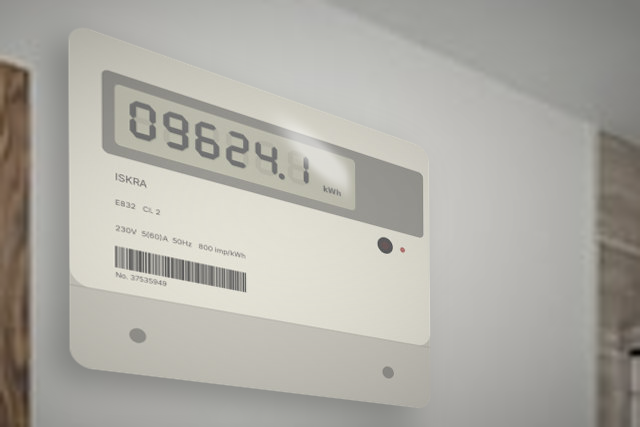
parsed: 9624.1 kWh
